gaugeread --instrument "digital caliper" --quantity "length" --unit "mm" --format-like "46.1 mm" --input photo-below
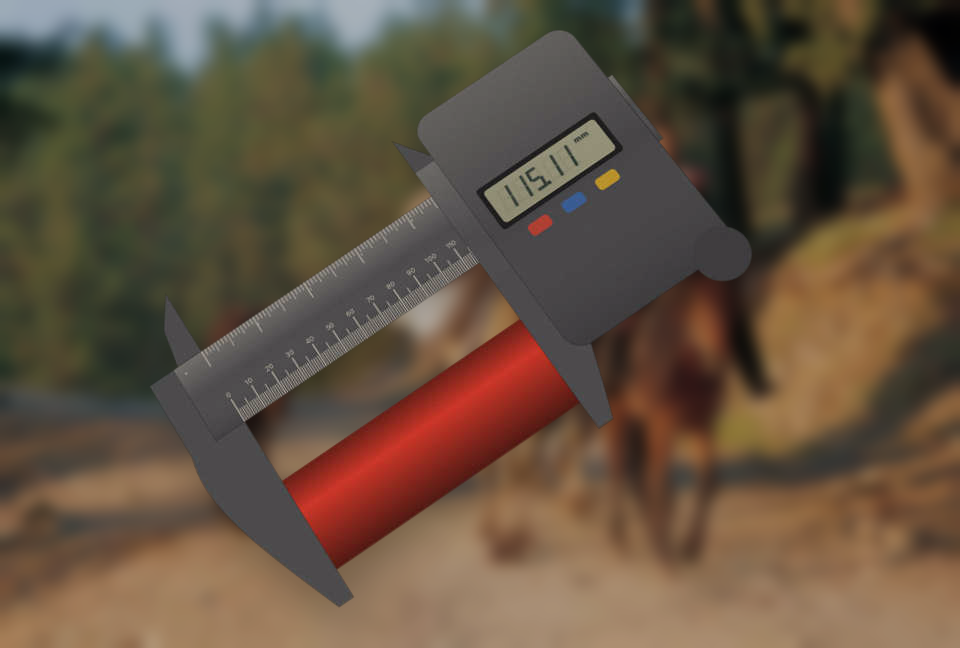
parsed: 115.11 mm
